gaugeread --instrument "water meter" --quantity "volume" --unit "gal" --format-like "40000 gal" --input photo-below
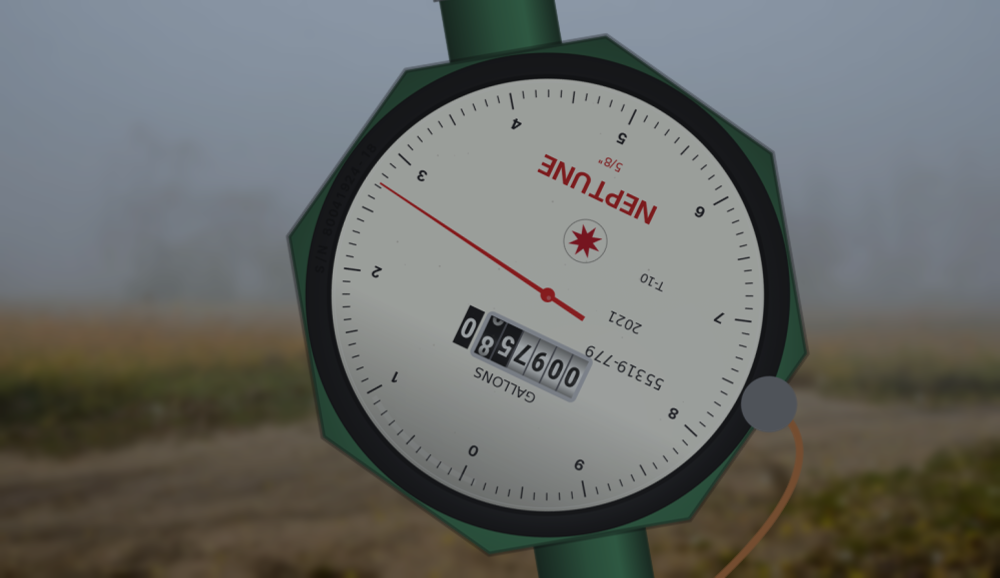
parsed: 97582.7 gal
